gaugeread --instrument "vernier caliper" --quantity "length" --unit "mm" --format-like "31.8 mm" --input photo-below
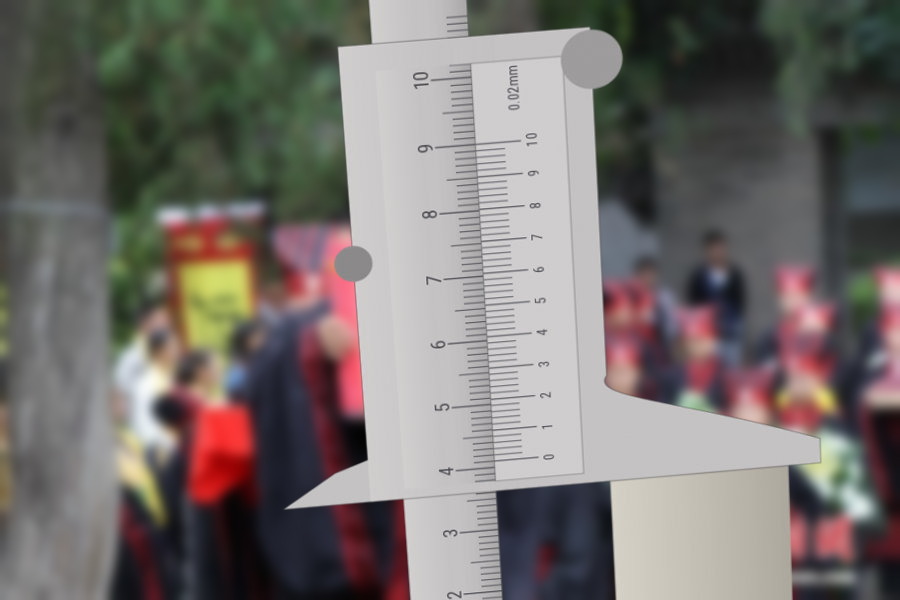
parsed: 41.0 mm
